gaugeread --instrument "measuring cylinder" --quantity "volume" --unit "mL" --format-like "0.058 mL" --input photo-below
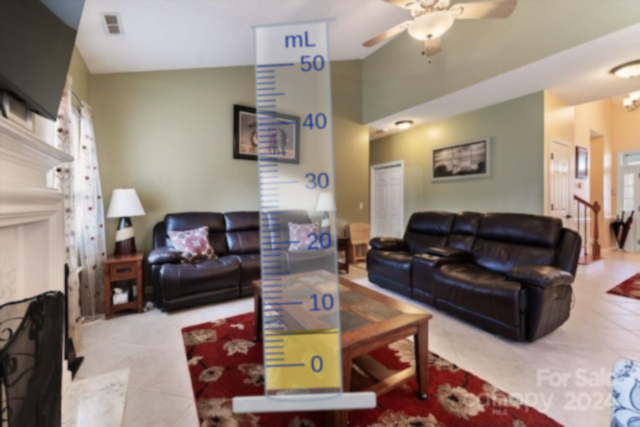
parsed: 5 mL
